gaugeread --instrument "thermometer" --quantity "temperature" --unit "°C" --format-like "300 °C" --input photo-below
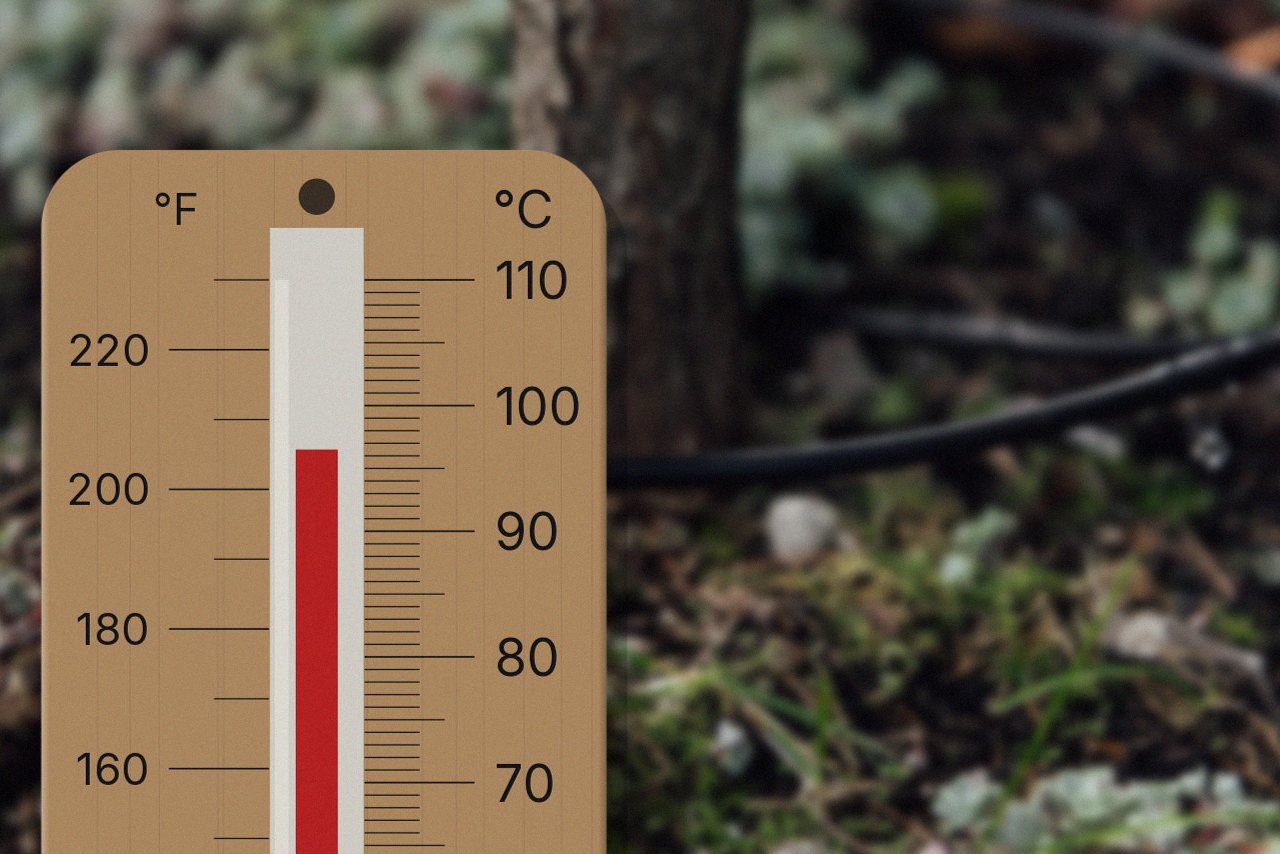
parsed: 96.5 °C
